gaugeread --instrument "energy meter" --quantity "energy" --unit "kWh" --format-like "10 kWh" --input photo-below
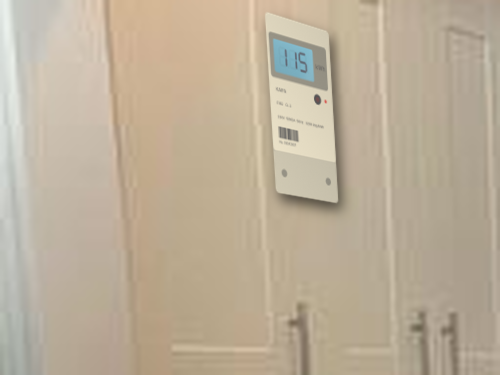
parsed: 115 kWh
